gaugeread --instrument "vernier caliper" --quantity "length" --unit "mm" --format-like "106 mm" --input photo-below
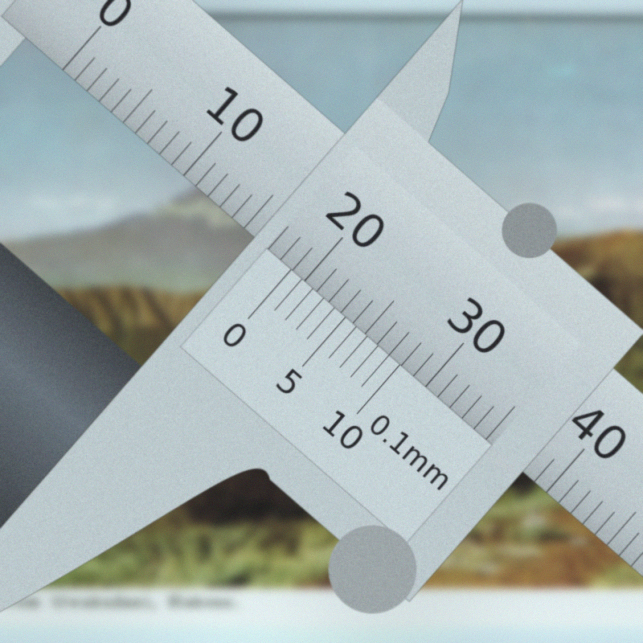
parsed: 18.9 mm
